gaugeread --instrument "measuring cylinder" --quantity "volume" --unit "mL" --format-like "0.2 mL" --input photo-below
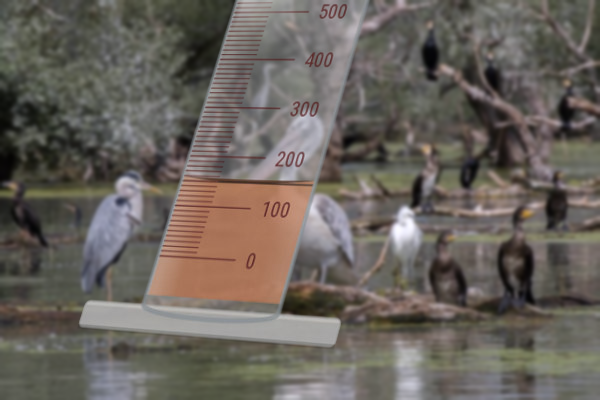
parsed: 150 mL
